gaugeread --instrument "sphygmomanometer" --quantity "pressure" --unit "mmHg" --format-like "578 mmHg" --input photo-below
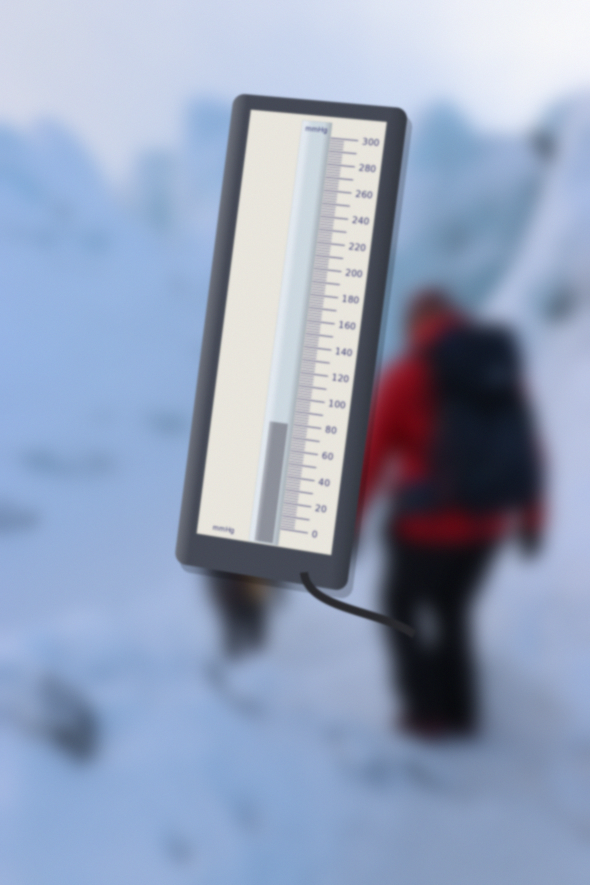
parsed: 80 mmHg
